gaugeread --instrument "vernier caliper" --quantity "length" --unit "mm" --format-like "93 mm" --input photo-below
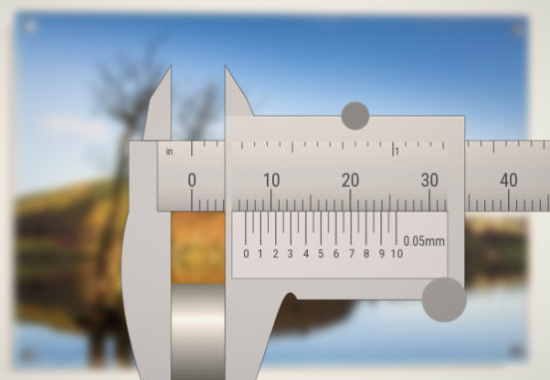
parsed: 6.8 mm
